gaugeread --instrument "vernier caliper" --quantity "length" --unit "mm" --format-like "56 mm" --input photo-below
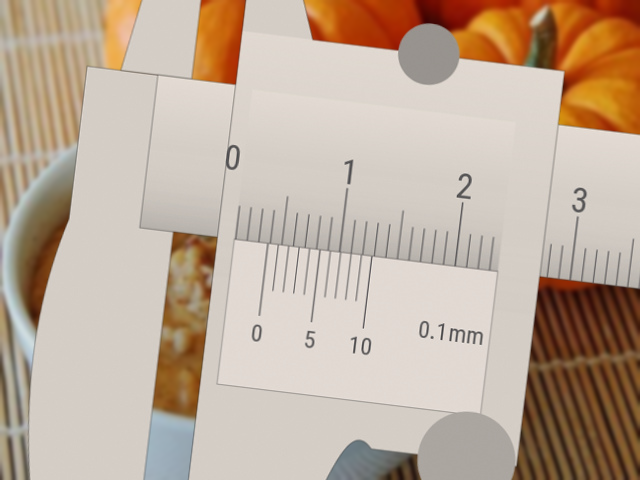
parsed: 3.8 mm
